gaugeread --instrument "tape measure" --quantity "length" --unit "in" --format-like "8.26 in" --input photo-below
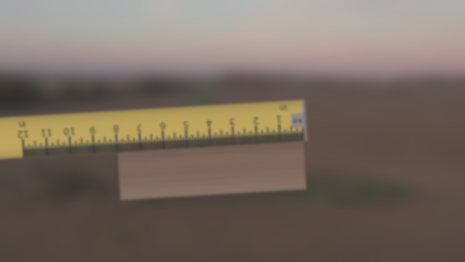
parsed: 8 in
